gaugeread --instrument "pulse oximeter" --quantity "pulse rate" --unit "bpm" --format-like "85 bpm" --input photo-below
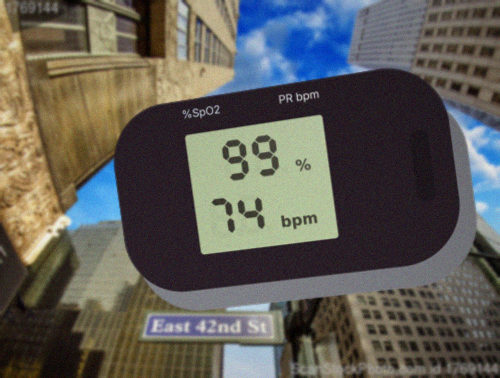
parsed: 74 bpm
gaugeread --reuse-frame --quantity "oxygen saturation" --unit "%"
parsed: 99 %
